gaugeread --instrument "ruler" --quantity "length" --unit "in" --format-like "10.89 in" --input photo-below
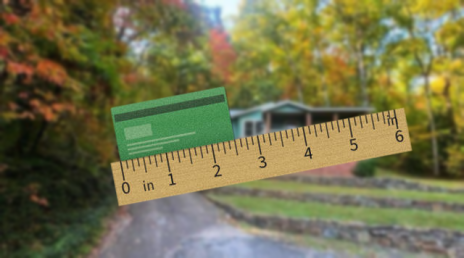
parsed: 2.5 in
